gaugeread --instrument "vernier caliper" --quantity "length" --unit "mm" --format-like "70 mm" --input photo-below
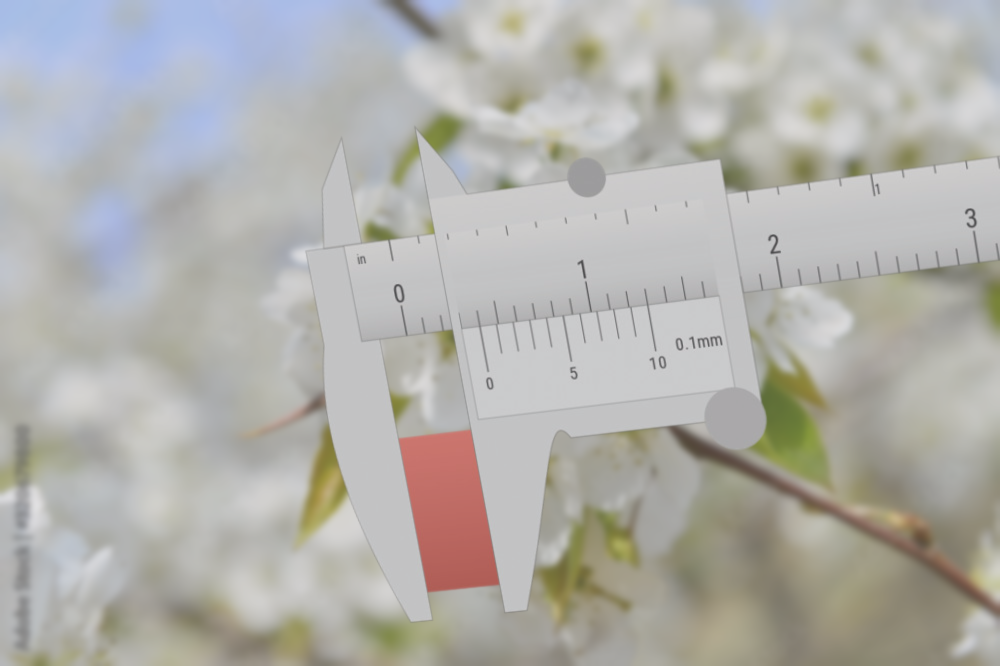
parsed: 4.0 mm
